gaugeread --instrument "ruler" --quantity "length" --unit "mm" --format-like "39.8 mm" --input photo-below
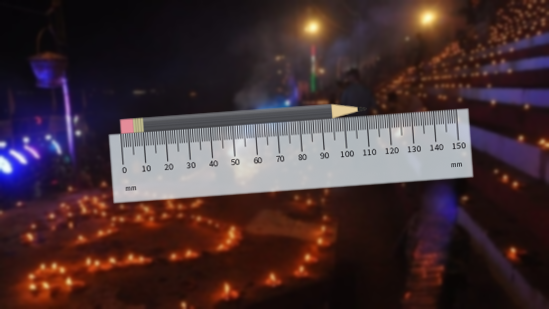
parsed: 110 mm
